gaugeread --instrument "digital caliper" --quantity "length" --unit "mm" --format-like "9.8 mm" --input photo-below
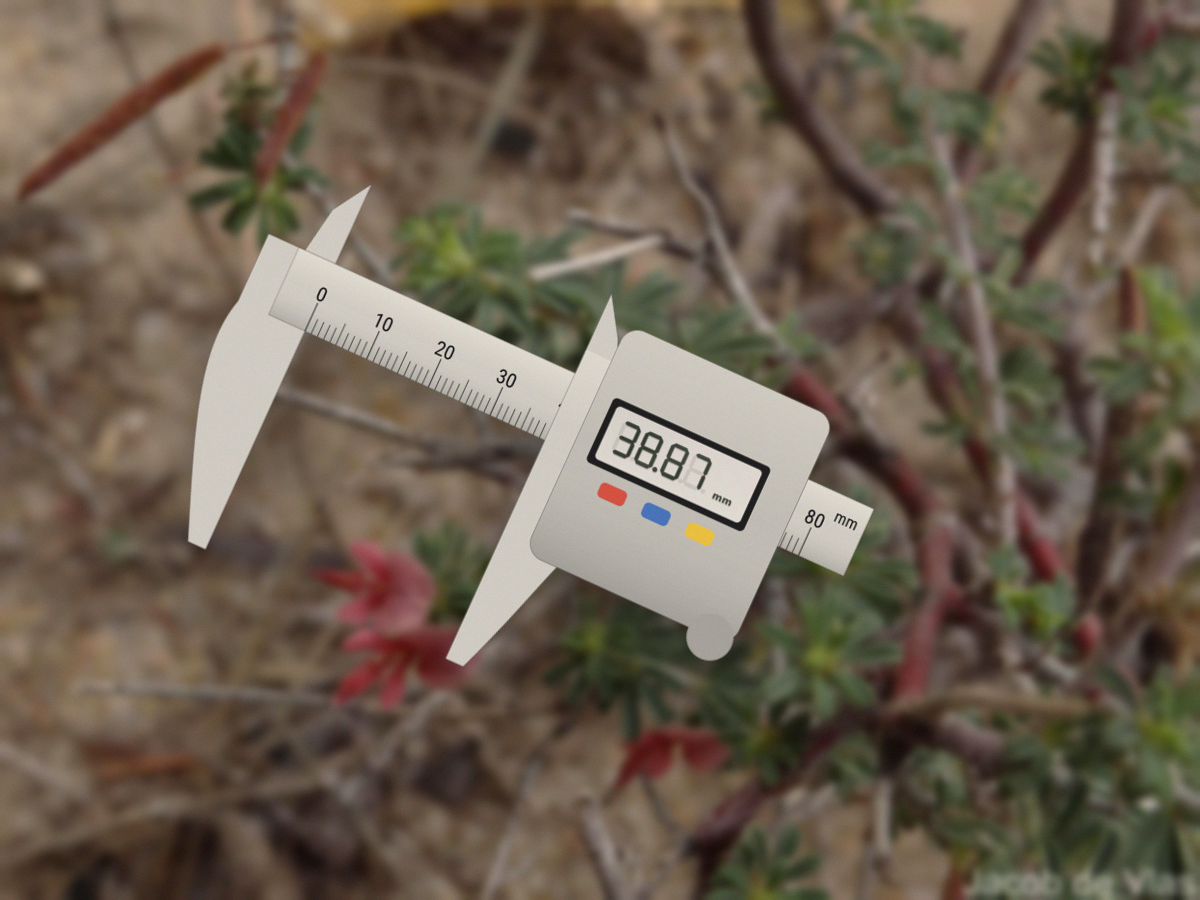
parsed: 38.87 mm
